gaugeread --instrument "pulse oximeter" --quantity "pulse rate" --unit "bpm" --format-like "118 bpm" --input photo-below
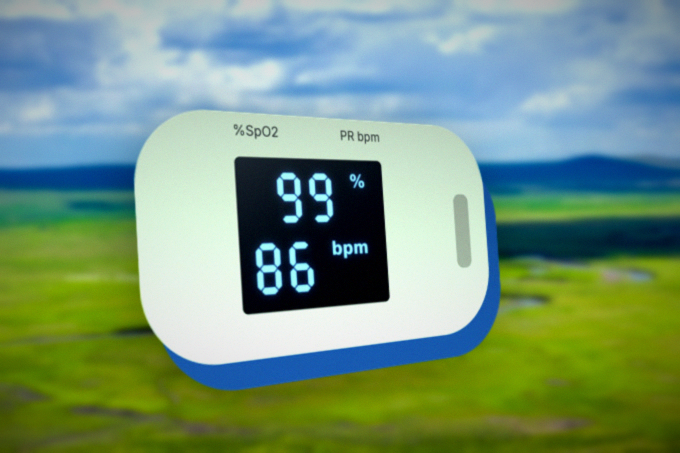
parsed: 86 bpm
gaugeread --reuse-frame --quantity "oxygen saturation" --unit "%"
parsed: 99 %
